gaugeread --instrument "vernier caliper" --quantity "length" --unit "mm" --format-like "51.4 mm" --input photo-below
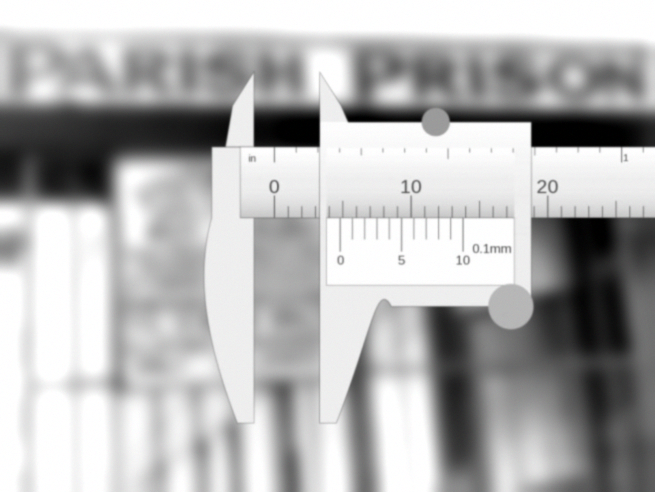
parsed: 4.8 mm
